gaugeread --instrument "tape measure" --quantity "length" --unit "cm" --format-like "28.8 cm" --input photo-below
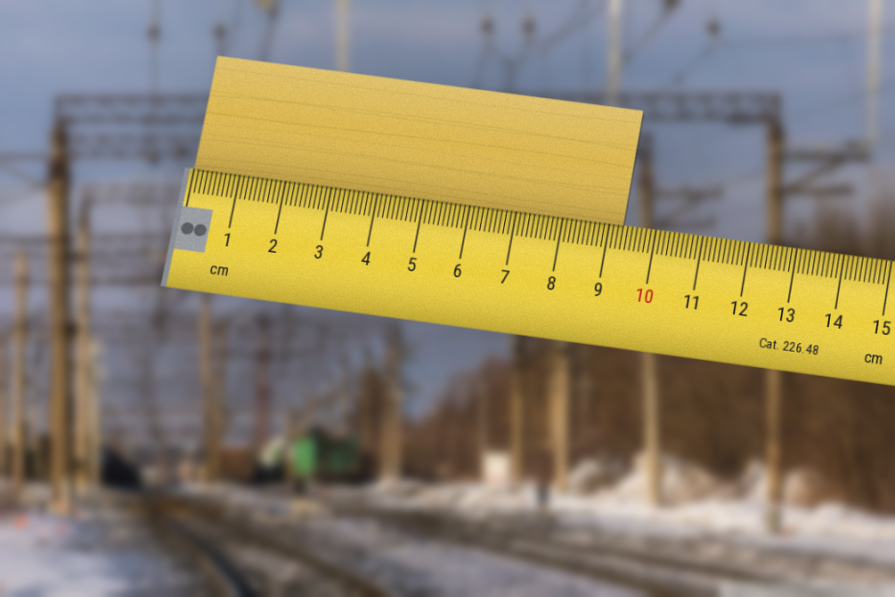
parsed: 9.3 cm
